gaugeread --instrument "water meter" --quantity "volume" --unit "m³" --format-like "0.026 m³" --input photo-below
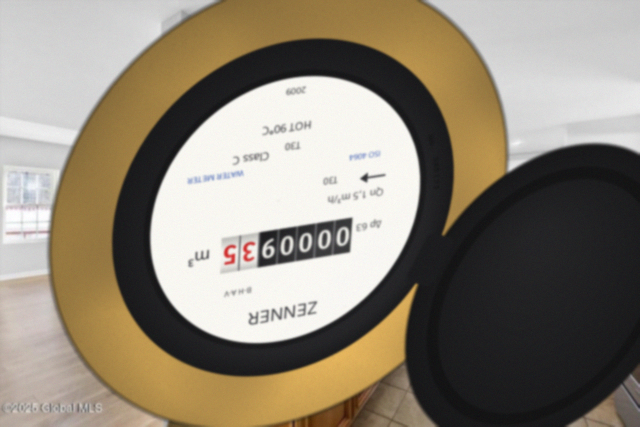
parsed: 9.35 m³
